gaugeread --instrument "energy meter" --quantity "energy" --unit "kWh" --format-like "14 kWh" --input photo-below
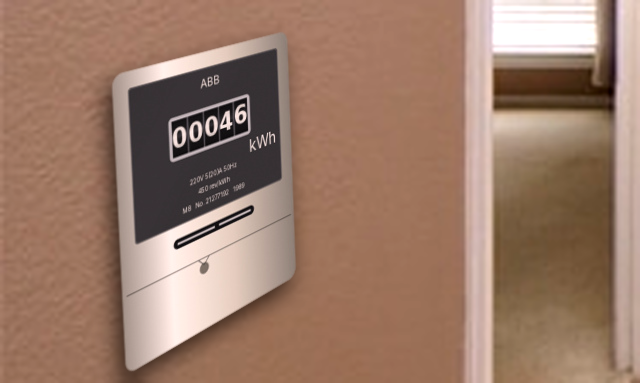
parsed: 46 kWh
